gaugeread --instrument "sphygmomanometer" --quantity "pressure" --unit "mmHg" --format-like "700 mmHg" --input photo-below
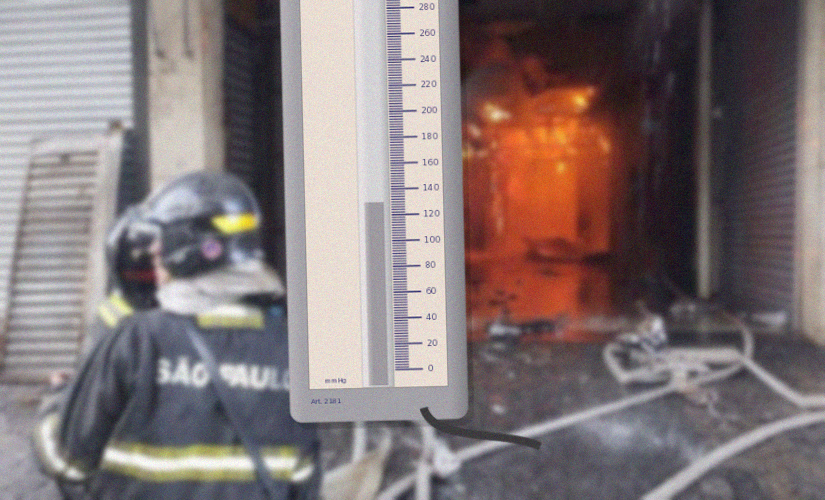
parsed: 130 mmHg
